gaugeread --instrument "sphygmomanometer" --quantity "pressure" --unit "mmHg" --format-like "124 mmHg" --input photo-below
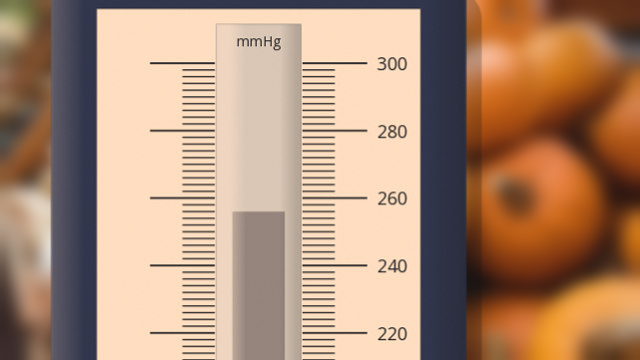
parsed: 256 mmHg
